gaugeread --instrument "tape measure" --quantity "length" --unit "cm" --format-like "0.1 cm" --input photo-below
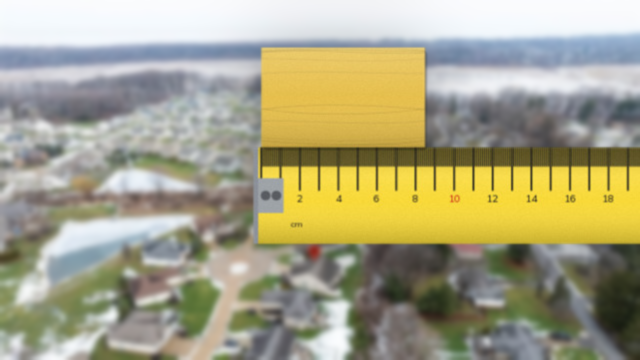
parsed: 8.5 cm
